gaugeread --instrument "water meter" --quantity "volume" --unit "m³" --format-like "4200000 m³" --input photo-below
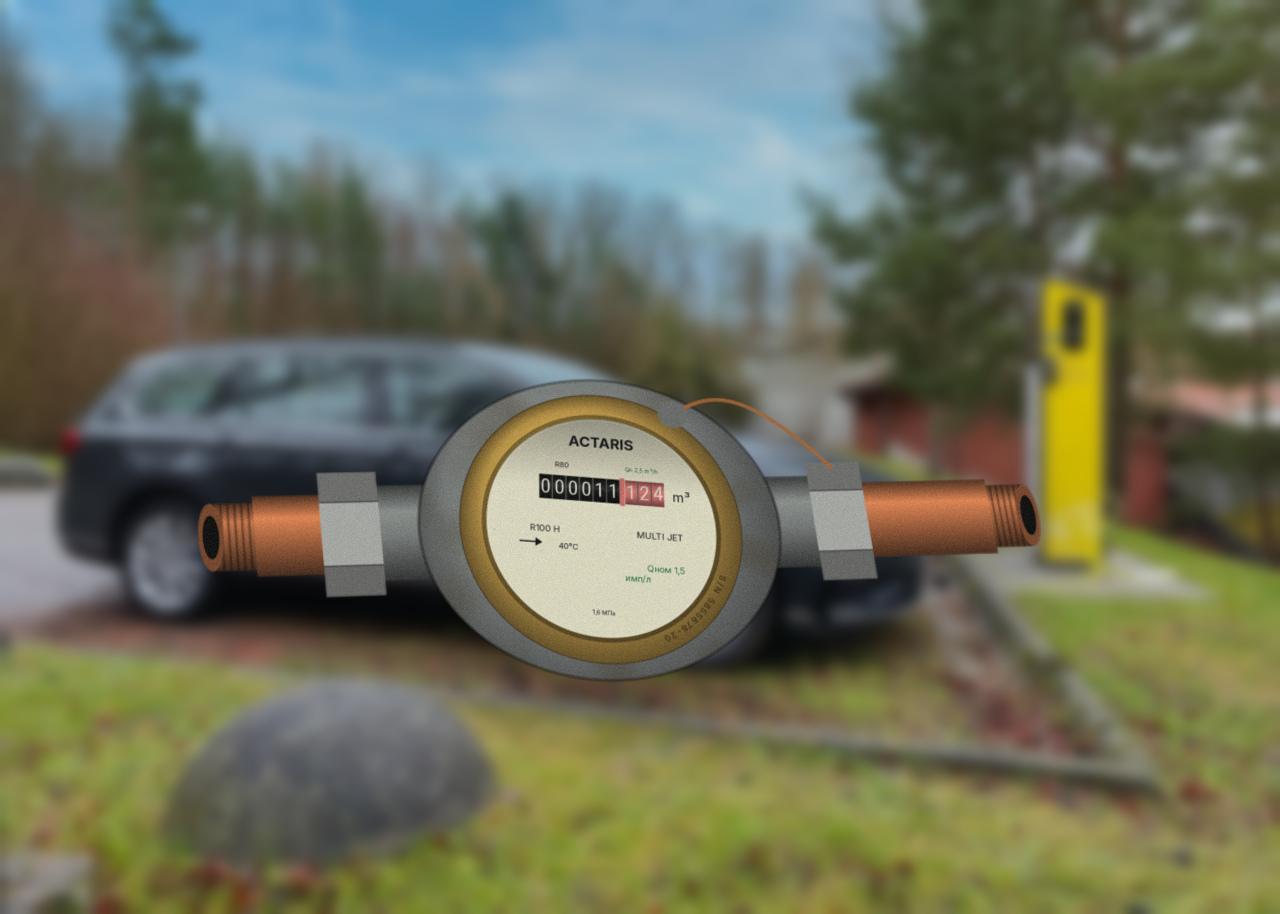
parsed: 11.124 m³
